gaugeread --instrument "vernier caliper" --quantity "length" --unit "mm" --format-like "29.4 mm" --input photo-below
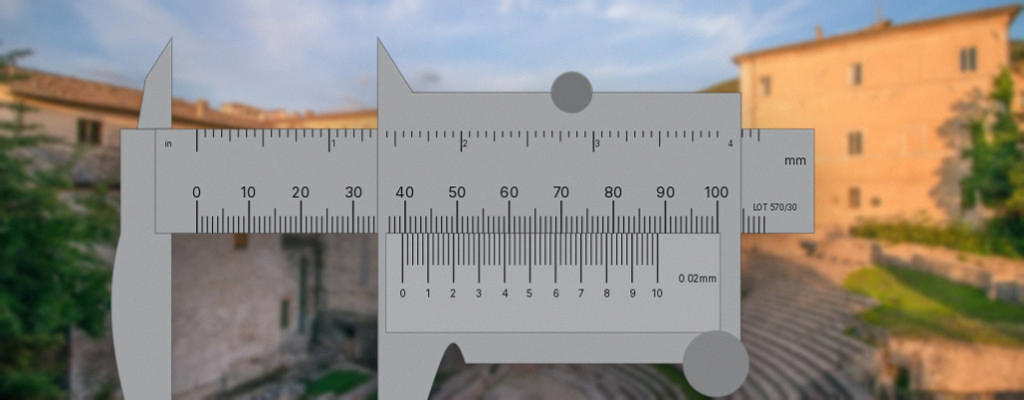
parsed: 39.5 mm
